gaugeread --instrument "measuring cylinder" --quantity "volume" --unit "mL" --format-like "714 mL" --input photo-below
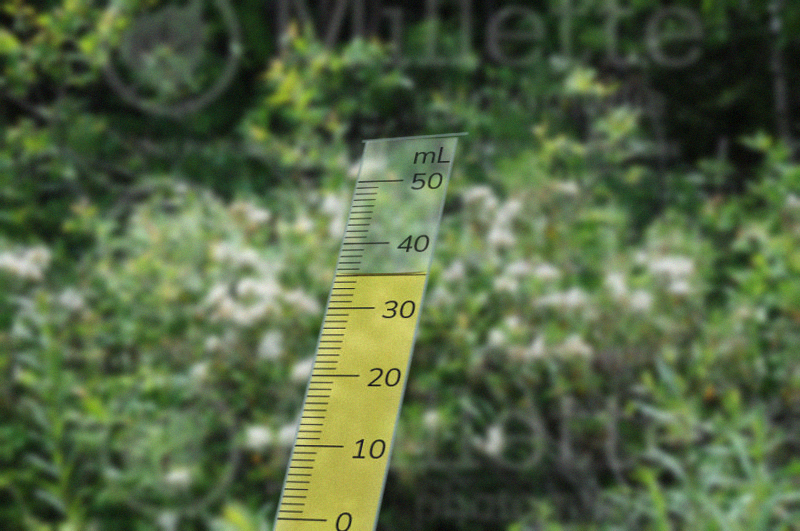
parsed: 35 mL
